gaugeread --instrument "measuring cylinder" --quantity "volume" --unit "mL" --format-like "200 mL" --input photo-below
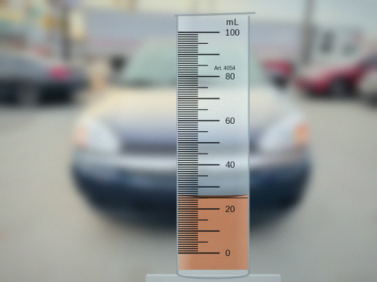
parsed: 25 mL
